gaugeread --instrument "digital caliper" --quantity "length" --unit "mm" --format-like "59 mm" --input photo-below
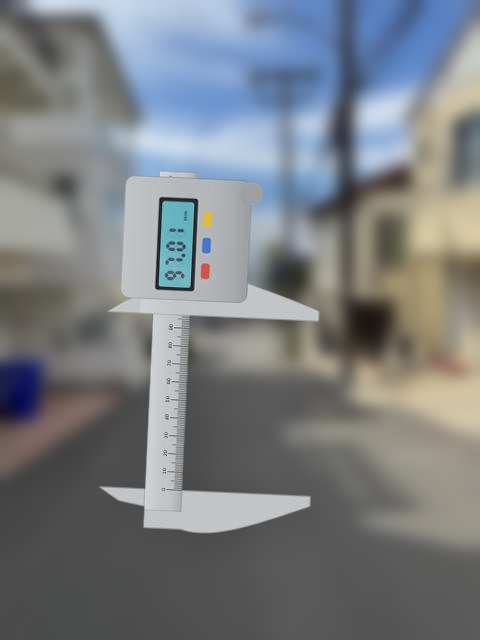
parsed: 97.01 mm
